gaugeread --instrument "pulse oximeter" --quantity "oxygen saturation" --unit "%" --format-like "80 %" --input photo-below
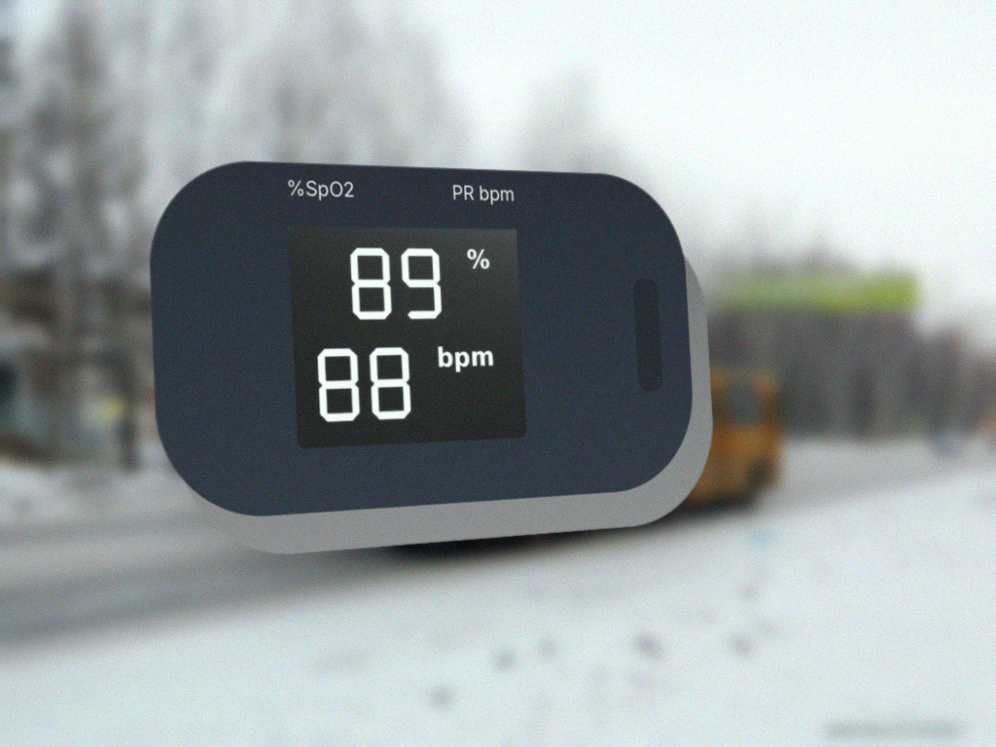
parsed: 89 %
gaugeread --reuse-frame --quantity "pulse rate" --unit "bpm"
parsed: 88 bpm
